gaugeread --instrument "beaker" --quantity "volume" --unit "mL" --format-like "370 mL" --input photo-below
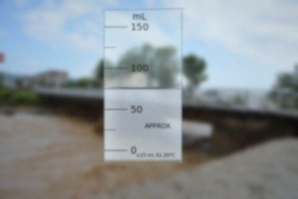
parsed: 75 mL
